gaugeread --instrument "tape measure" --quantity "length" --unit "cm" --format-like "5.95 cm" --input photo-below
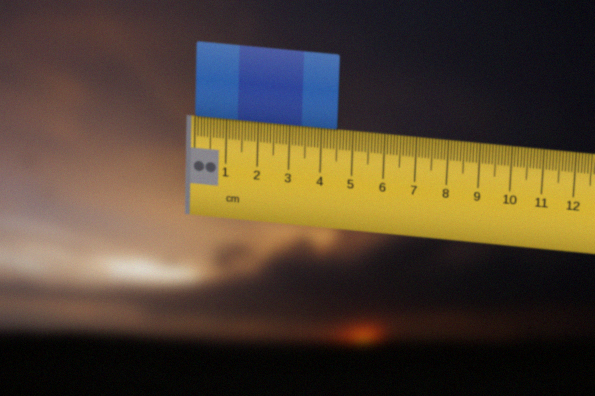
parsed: 4.5 cm
